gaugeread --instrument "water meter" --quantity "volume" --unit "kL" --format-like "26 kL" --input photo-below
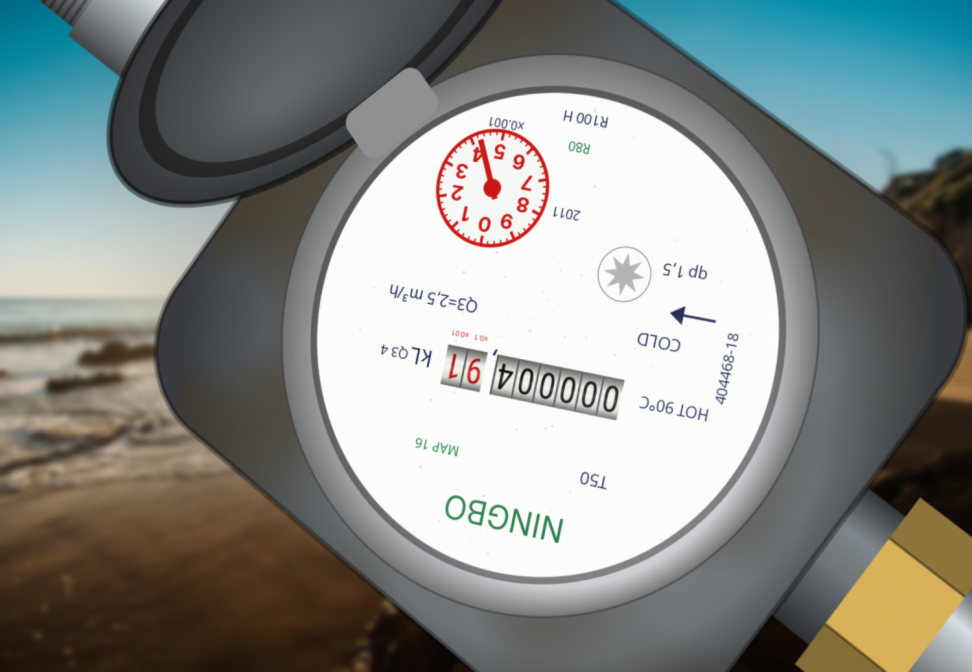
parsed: 4.914 kL
